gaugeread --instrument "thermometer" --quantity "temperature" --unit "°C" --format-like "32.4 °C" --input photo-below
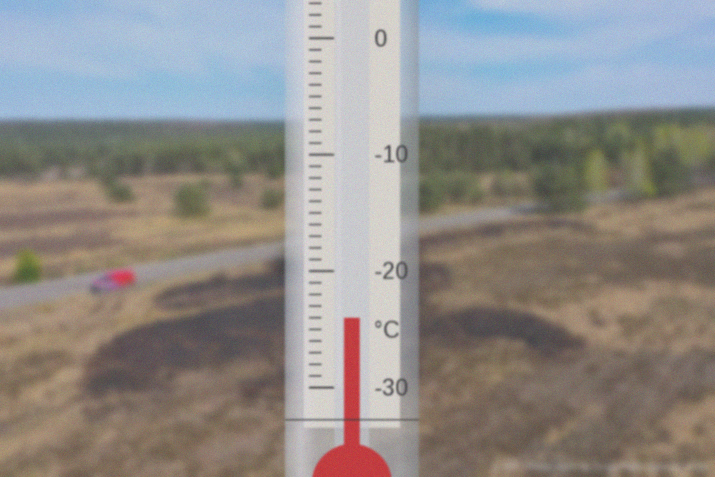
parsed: -24 °C
